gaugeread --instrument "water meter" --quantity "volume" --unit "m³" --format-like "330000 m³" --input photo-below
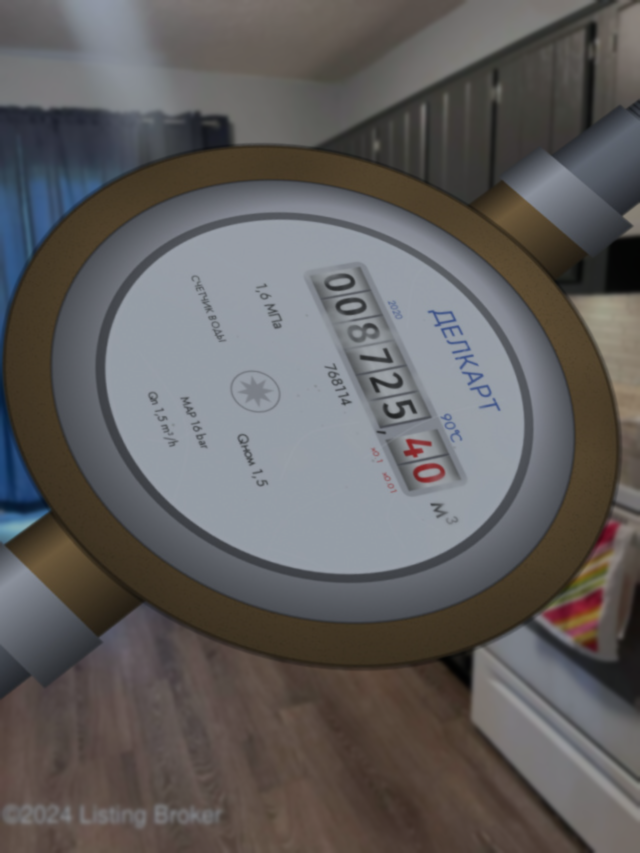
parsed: 8725.40 m³
